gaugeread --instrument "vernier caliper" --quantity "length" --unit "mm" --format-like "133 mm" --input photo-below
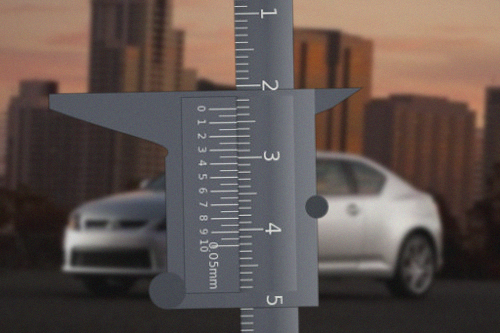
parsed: 23.2 mm
